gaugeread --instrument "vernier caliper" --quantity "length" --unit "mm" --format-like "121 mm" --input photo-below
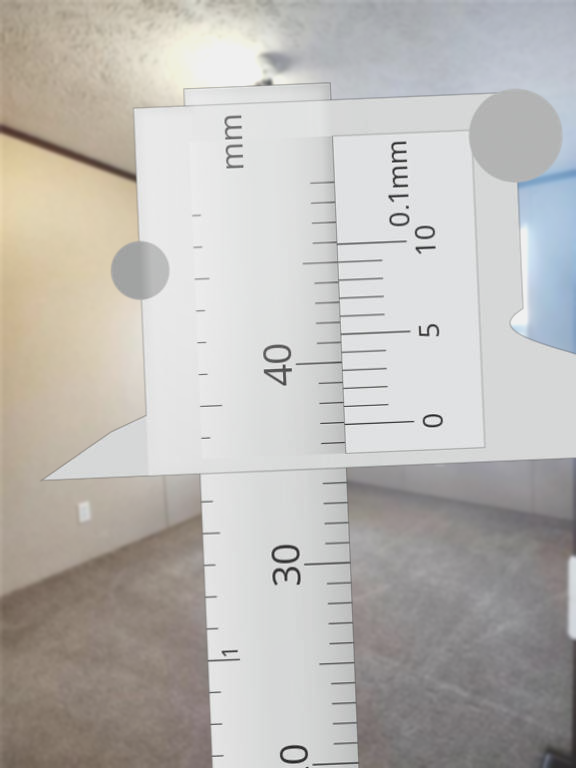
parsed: 36.9 mm
